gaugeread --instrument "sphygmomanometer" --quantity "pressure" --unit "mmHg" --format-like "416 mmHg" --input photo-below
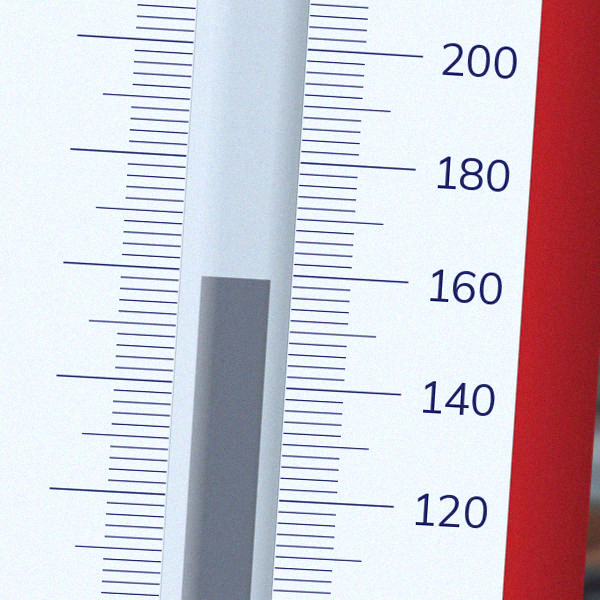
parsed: 159 mmHg
